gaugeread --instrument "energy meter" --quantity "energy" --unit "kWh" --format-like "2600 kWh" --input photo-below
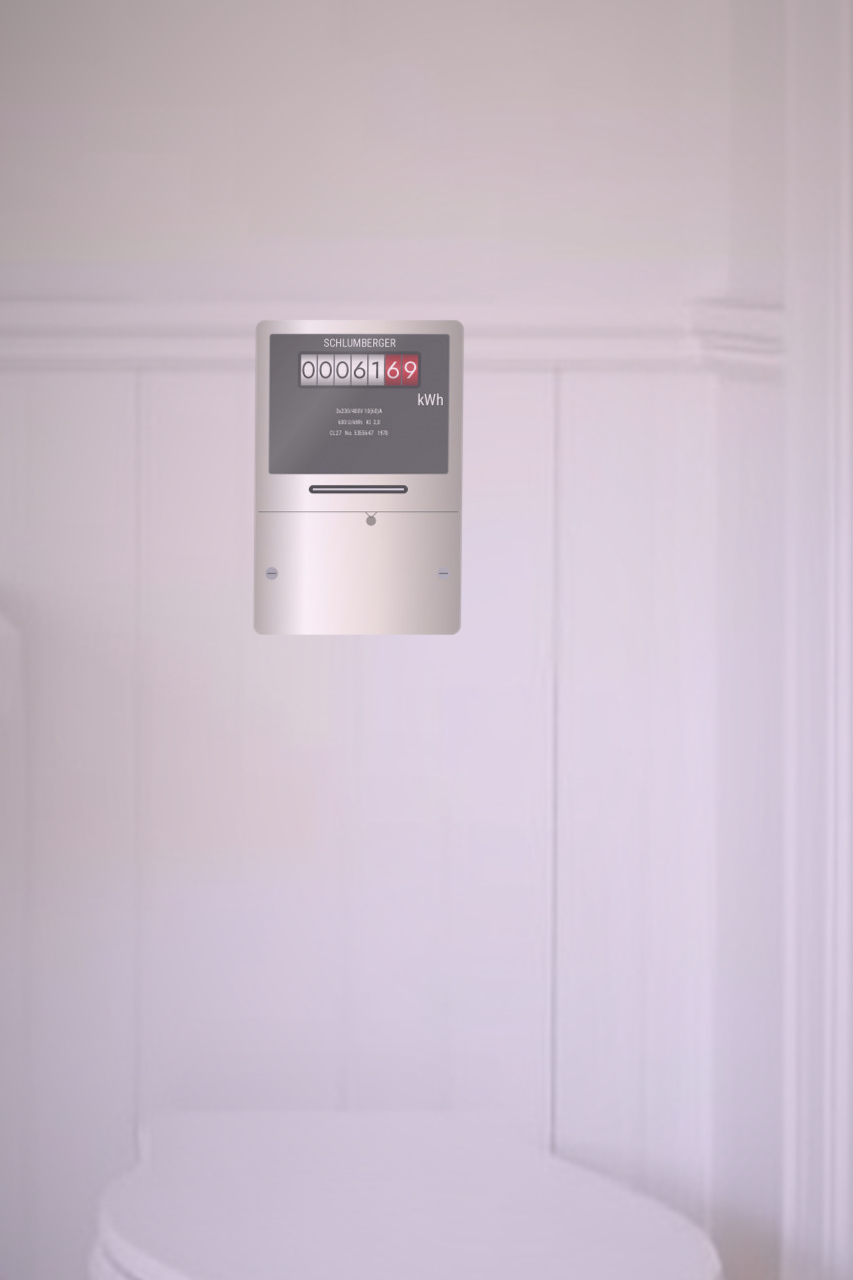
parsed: 61.69 kWh
